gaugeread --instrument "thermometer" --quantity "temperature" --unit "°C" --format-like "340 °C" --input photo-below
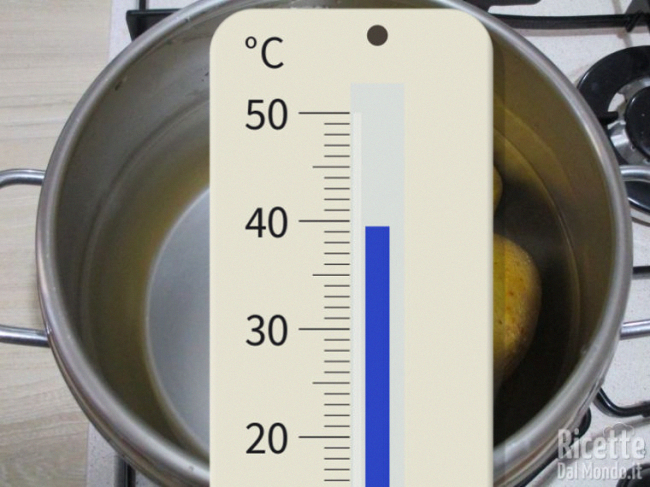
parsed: 39.5 °C
